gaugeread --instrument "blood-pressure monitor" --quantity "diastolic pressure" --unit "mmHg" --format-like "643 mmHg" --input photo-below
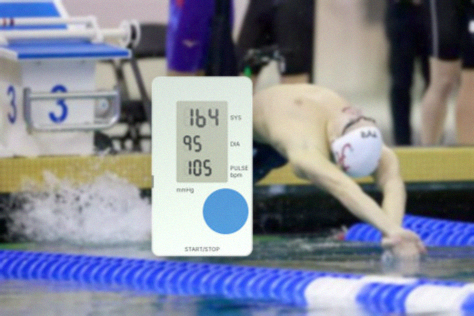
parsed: 95 mmHg
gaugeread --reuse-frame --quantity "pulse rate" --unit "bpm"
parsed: 105 bpm
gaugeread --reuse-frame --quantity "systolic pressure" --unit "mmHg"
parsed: 164 mmHg
